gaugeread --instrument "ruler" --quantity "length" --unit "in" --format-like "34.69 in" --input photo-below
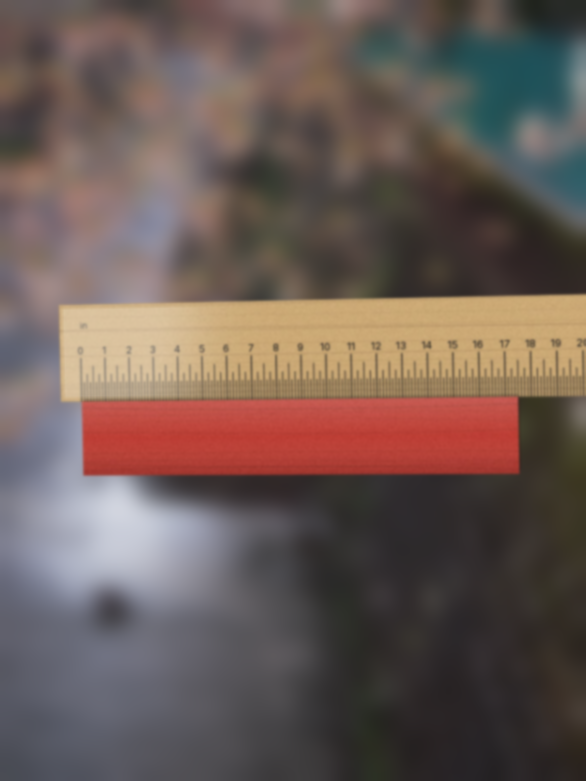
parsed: 17.5 in
